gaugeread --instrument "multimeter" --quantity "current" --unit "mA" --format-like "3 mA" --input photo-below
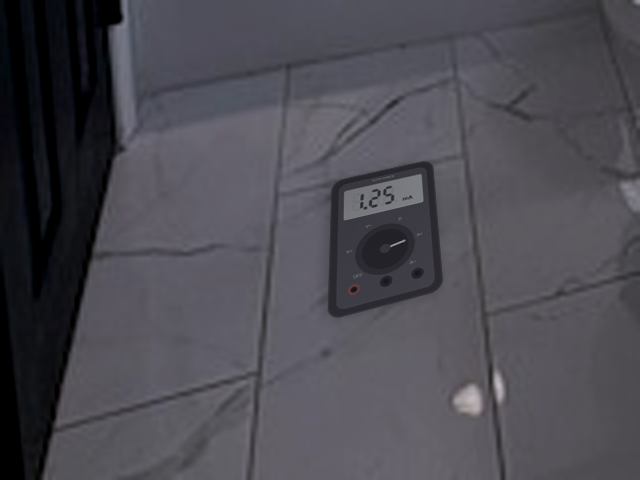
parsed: 1.25 mA
